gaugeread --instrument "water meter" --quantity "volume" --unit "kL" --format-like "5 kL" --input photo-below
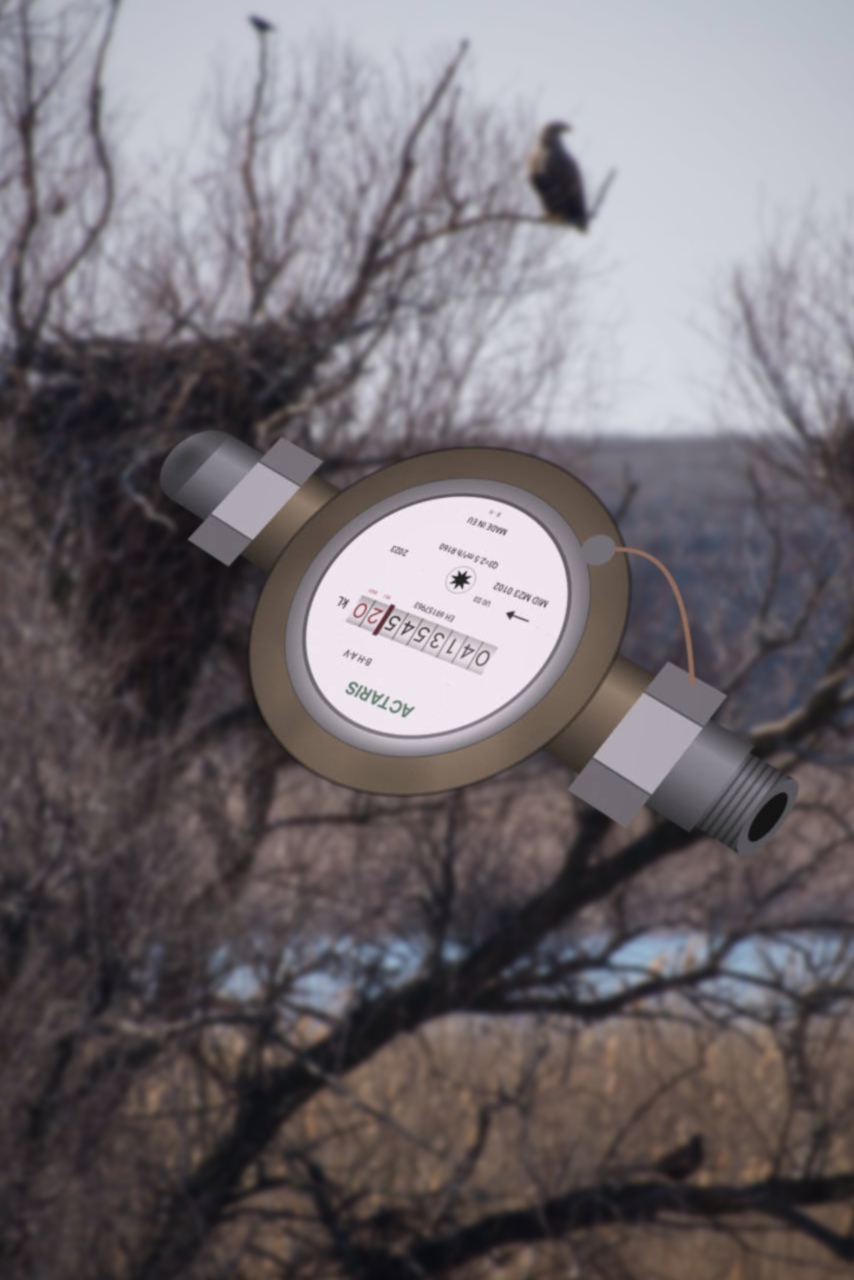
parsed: 413545.20 kL
